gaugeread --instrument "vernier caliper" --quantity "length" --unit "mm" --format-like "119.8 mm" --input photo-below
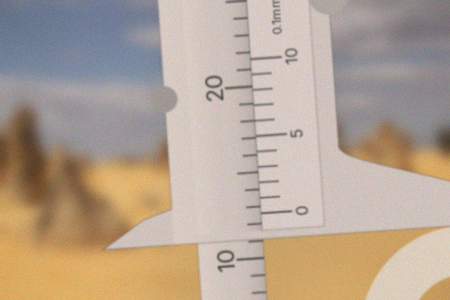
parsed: 12.6 mm
